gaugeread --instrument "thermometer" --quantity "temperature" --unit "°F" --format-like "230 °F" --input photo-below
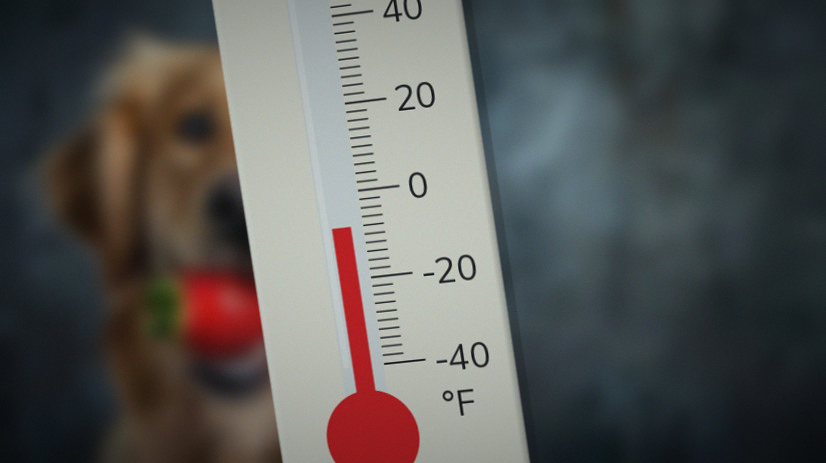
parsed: -8 °F
